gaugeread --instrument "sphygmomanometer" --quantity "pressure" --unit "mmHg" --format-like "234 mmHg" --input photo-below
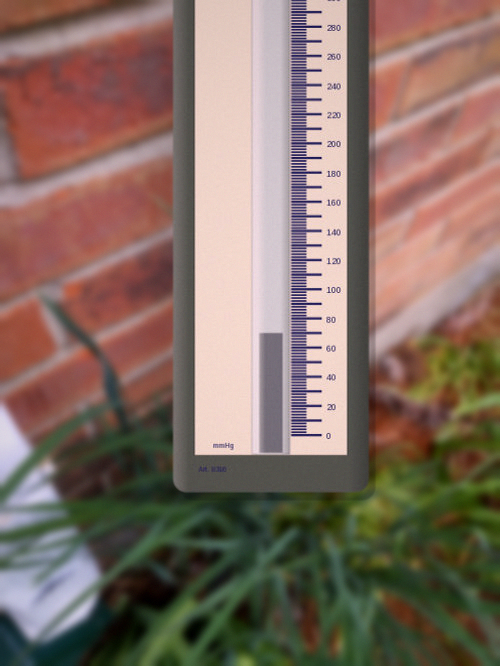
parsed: 70 mmHg
